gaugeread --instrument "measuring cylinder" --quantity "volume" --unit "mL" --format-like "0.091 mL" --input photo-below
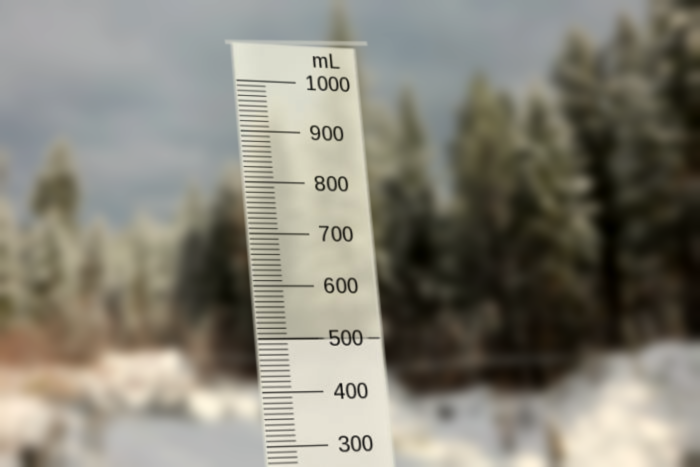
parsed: 500 mL
